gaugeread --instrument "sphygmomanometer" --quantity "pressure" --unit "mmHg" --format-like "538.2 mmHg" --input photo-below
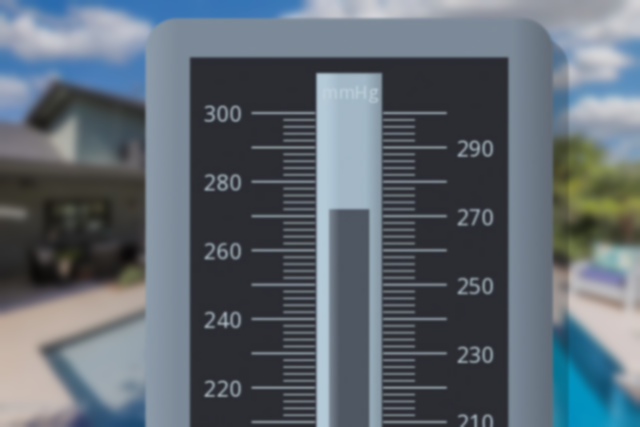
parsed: 272 mmHg
